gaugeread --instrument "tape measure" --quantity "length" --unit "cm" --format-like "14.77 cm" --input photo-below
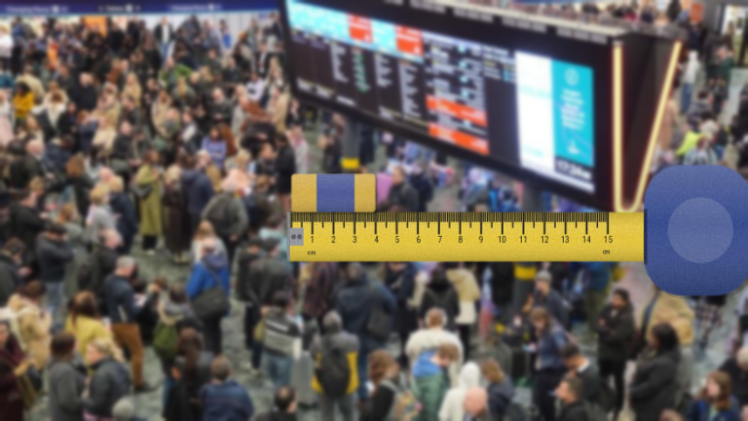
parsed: 4 cm
